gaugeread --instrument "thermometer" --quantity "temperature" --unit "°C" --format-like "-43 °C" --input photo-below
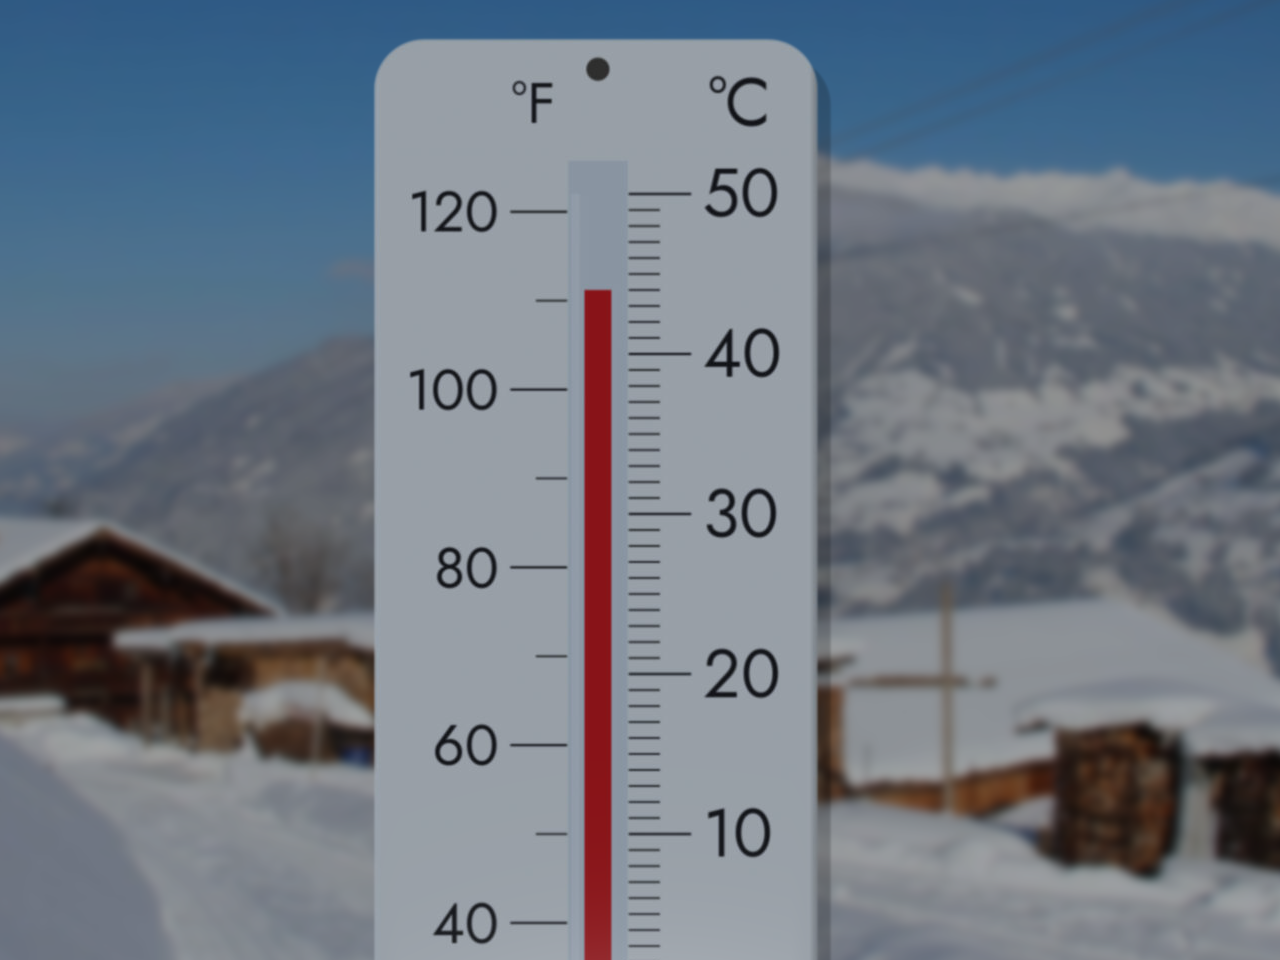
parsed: 44 °C
